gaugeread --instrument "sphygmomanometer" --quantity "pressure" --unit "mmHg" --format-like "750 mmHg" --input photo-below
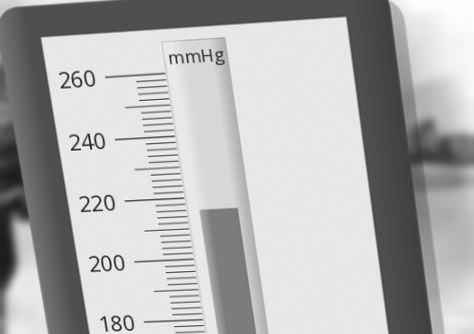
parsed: 216 mmHg
